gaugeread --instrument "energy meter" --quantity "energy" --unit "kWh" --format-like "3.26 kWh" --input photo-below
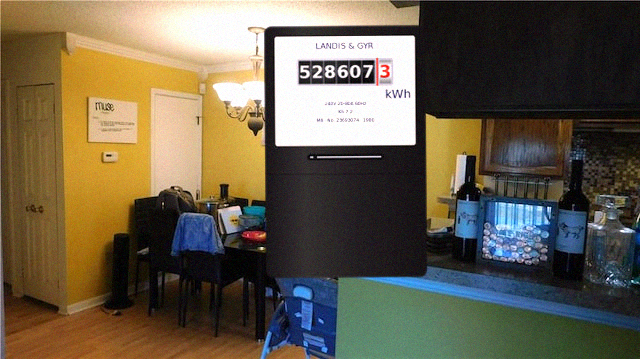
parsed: 528607.3 kWh
